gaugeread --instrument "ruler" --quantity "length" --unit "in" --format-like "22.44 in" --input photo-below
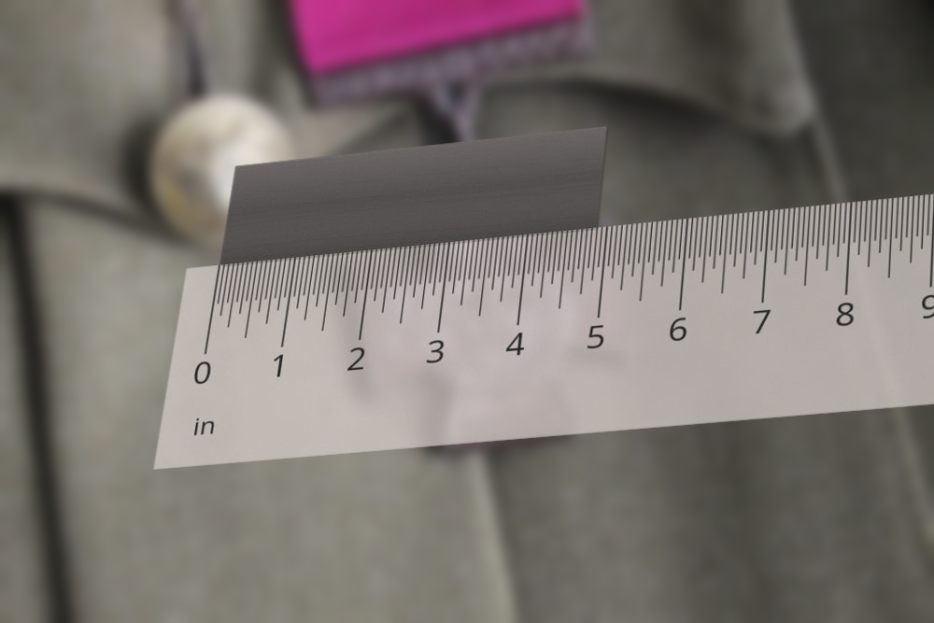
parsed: 4.875 in
